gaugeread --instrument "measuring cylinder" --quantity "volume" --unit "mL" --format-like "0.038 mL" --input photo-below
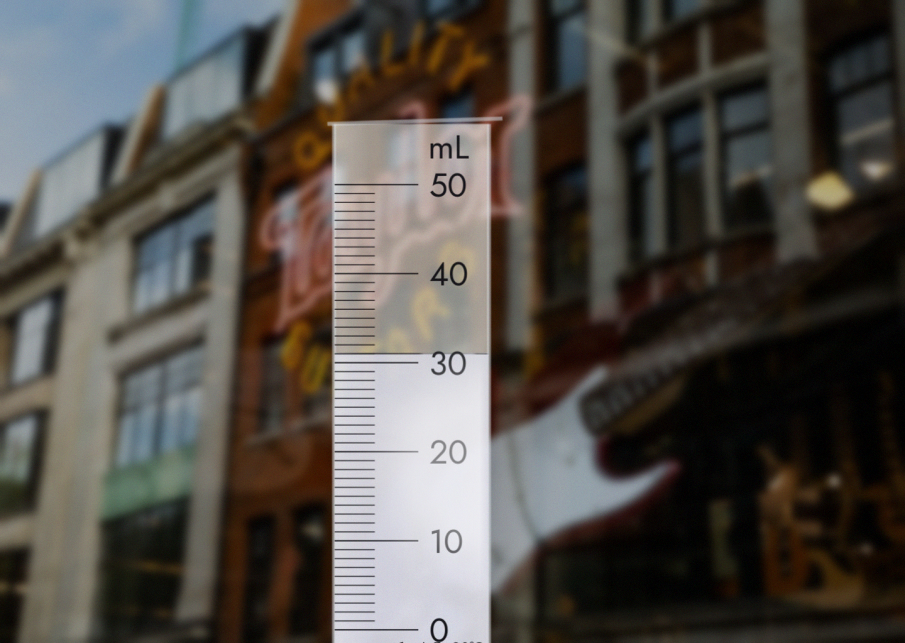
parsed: 31 mL
